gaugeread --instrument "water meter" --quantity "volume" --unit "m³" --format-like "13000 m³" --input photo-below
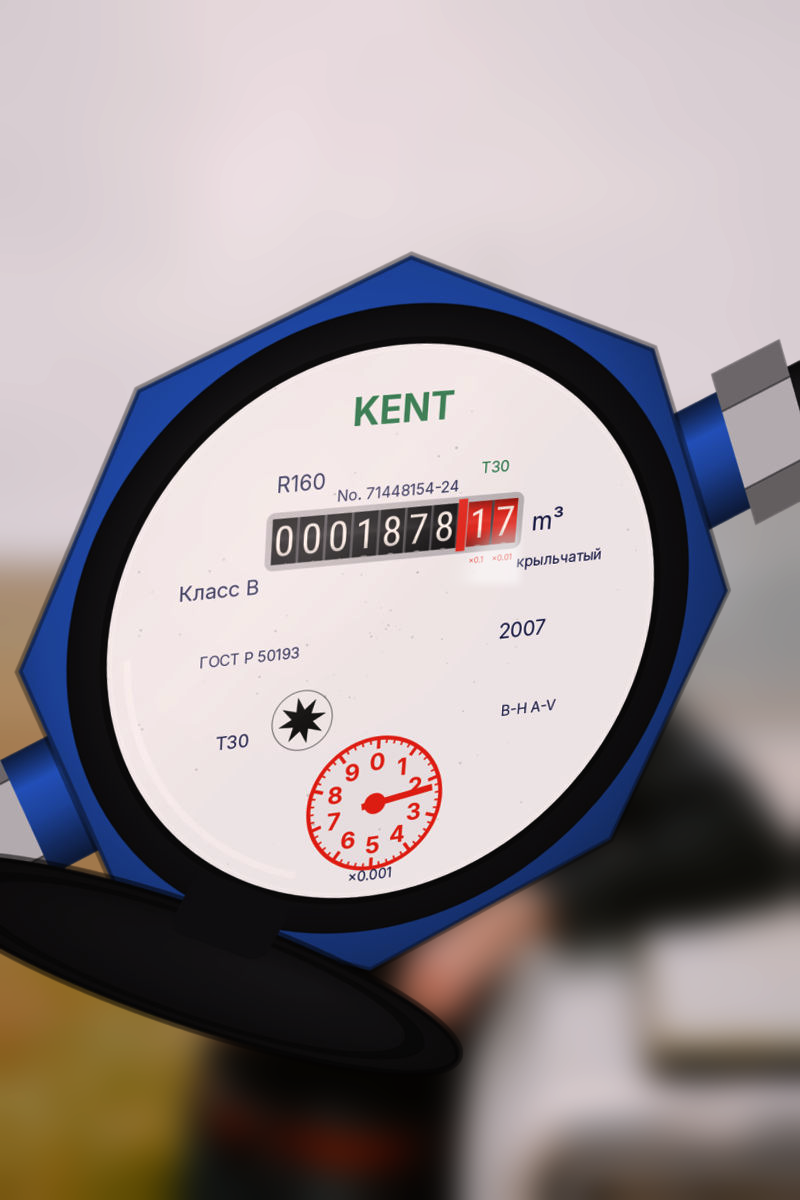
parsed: 1878.172 m³
